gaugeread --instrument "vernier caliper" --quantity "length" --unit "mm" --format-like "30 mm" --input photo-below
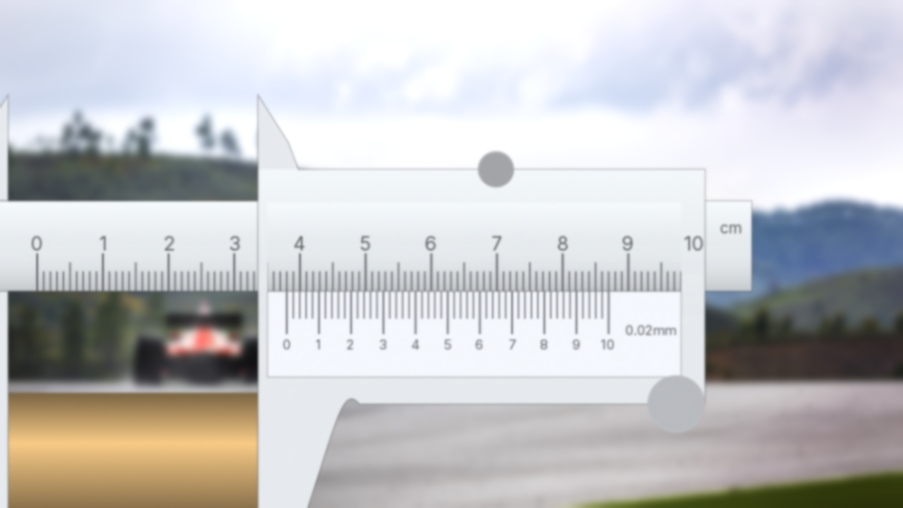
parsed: 38.0 mm
